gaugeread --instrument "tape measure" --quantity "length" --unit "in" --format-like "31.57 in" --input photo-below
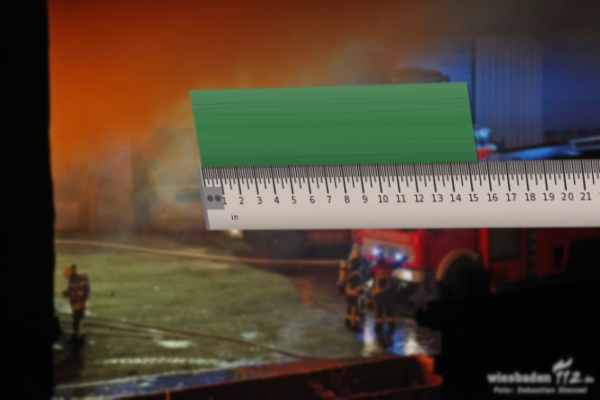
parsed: 15.5 in
